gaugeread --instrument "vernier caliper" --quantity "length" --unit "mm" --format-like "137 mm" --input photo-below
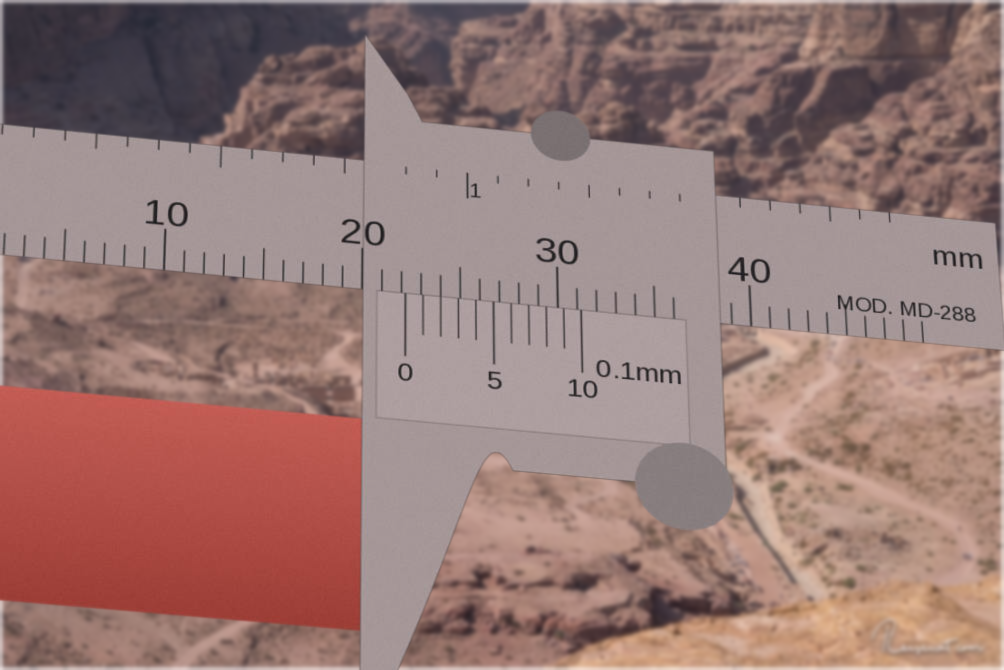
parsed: 22.2 mm
